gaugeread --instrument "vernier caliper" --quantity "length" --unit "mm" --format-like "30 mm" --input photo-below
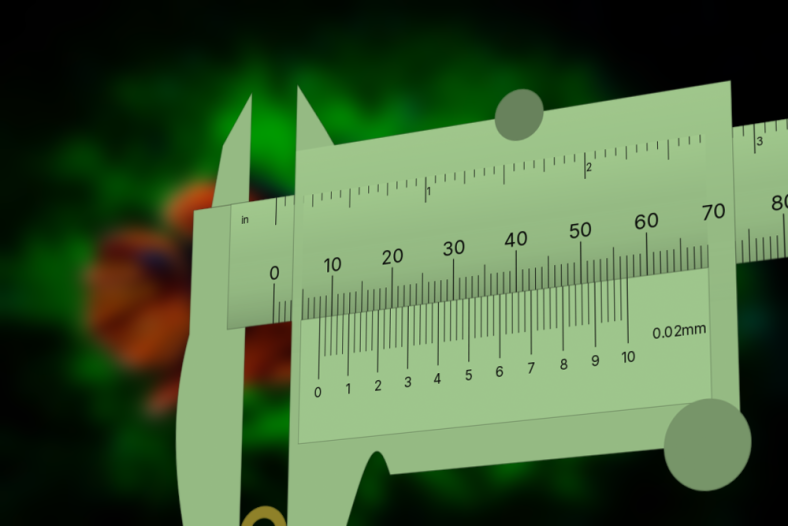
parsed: 8.0 mm
